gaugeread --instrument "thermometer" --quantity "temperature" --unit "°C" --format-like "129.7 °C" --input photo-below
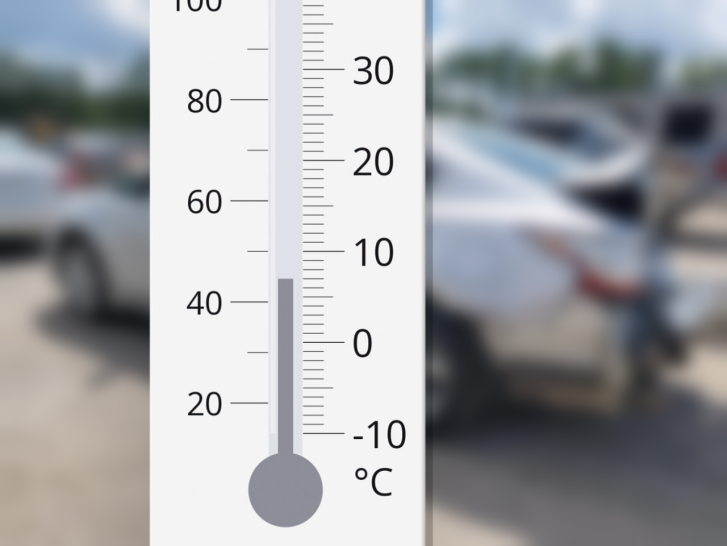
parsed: 7 °C
